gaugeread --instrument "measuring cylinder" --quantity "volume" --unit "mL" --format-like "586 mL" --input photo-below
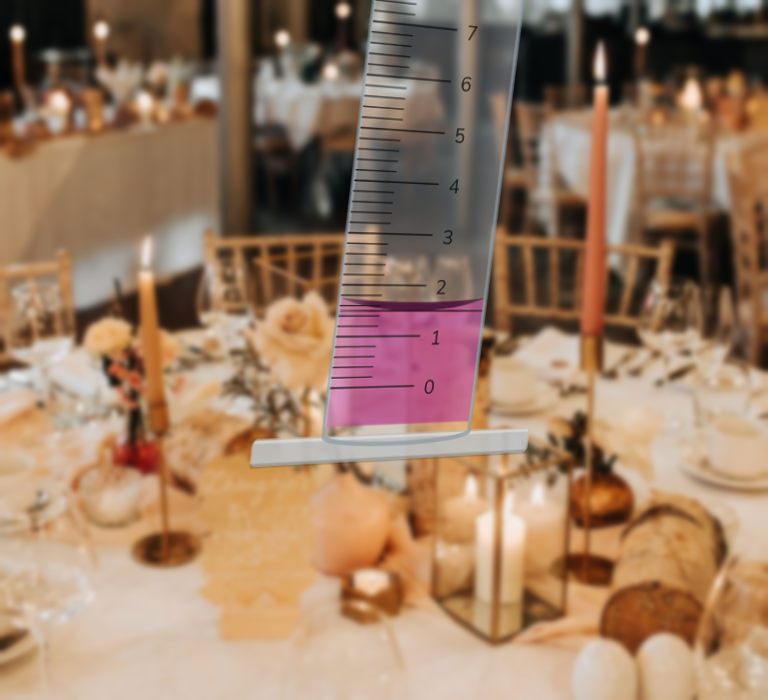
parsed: 1.5 mL
